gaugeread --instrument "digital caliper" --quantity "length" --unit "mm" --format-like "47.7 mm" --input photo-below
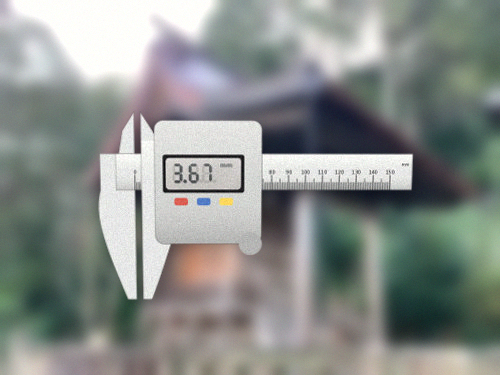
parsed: 3.67 mm
